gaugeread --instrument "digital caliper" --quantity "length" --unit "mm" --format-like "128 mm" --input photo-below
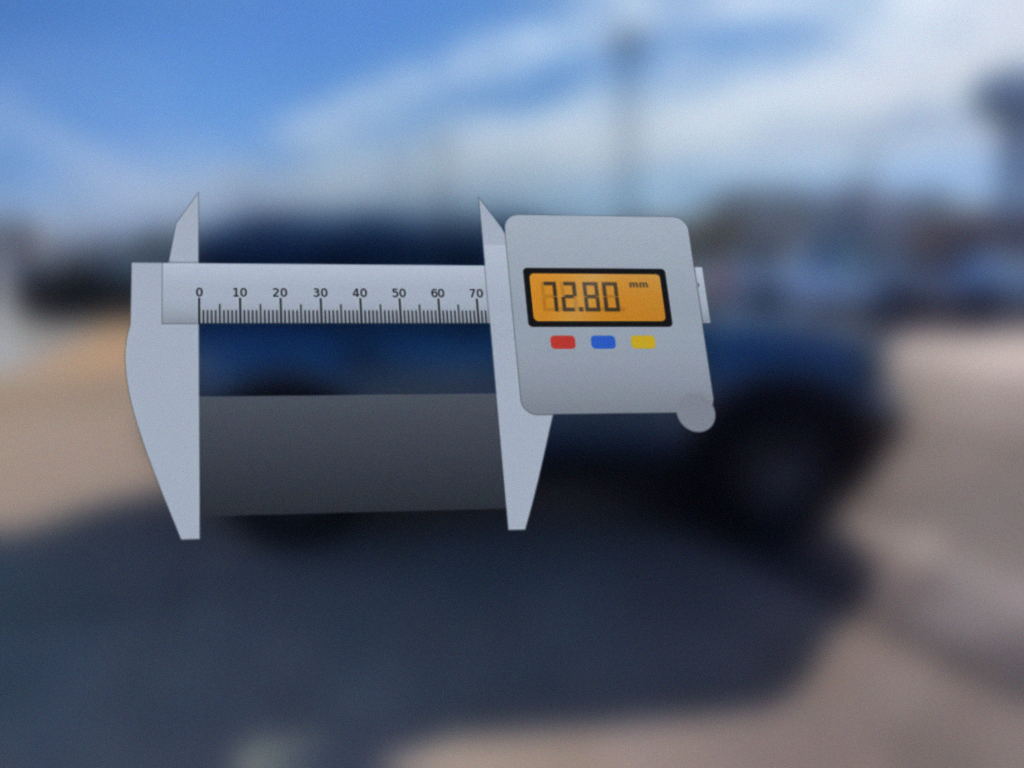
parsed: 72.80 mm
